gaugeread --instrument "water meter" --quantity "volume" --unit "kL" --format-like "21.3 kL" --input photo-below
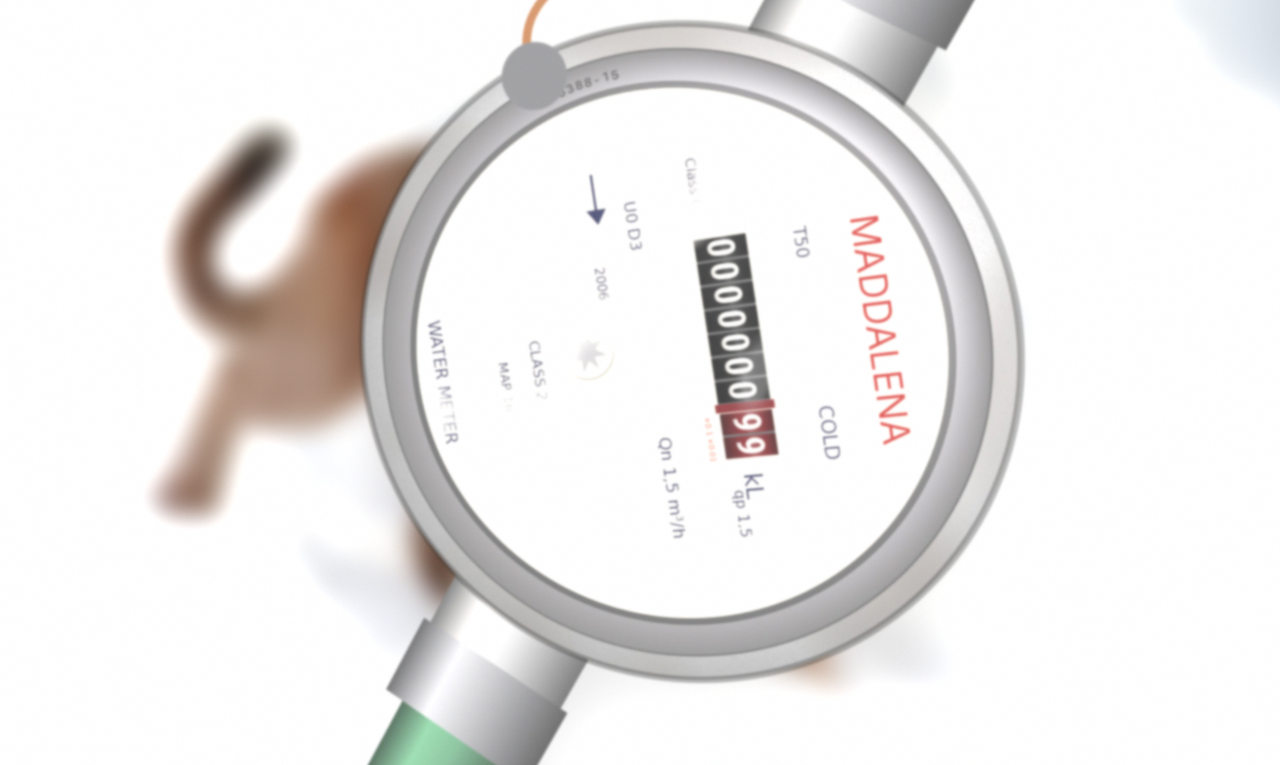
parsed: 0.99 kL
